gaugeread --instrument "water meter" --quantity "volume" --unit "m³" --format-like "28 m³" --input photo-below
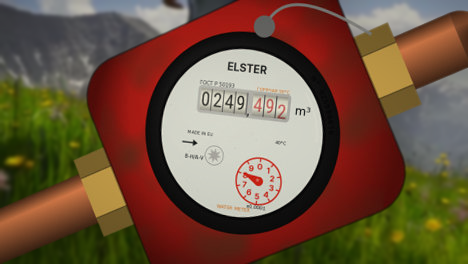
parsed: 249.4918 m³
